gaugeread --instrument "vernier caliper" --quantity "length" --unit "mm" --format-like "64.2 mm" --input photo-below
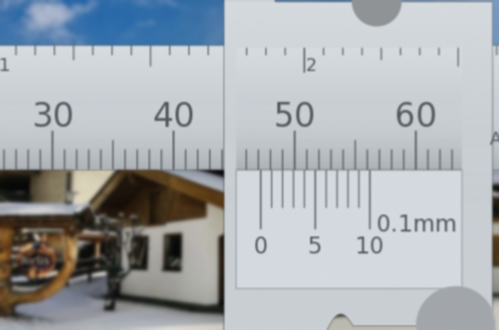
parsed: 47.2 mm
